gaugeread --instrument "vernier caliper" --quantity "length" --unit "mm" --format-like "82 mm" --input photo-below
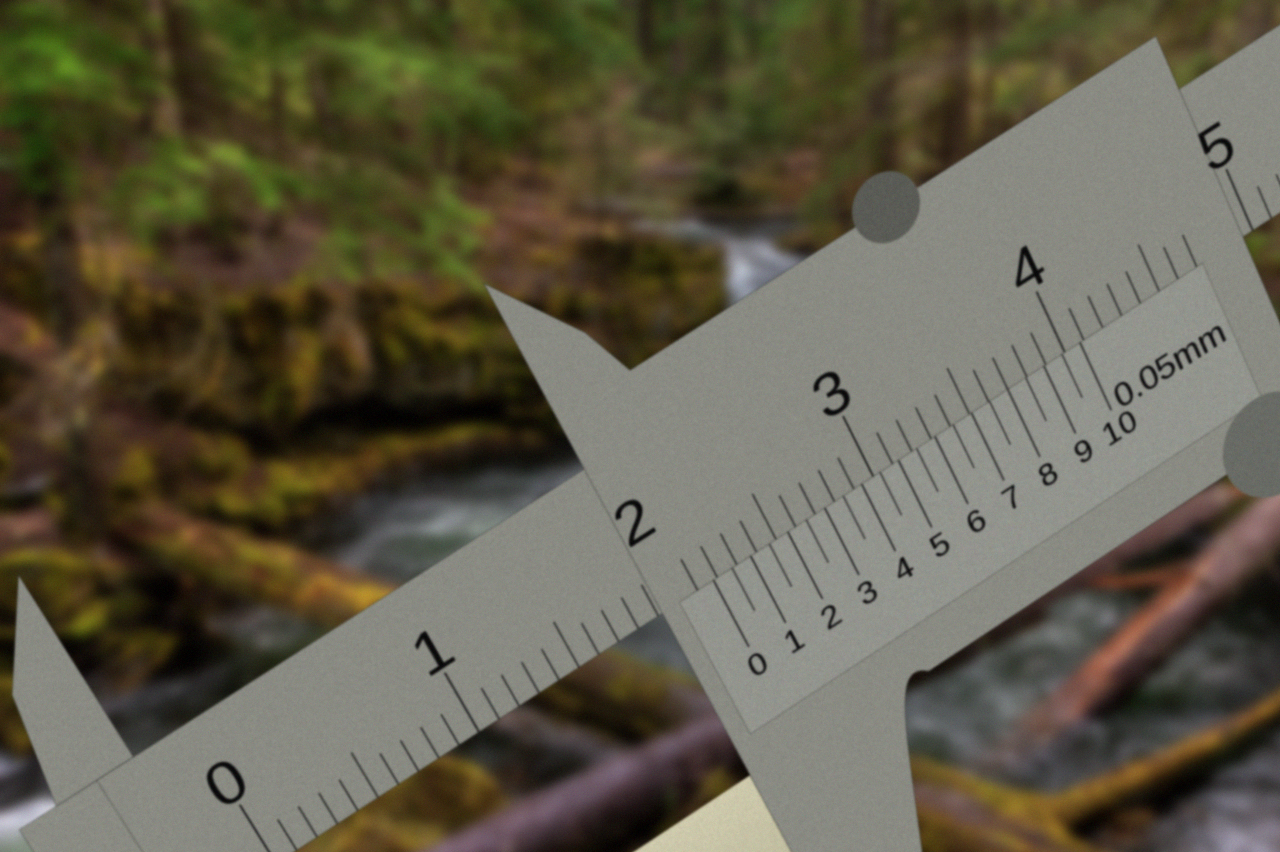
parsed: 21.8 mm
